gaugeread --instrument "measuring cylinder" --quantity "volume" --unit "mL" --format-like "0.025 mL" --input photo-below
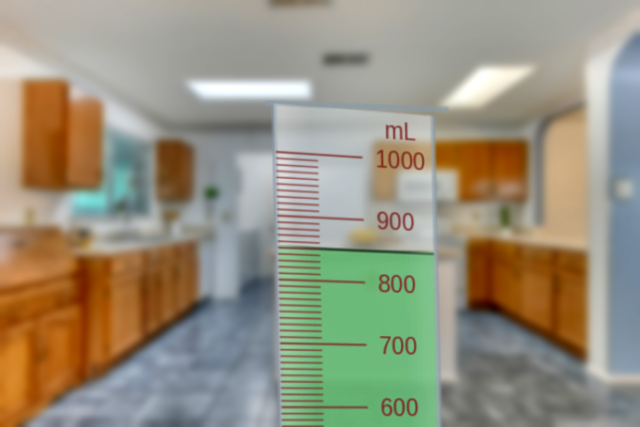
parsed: 850 mL
